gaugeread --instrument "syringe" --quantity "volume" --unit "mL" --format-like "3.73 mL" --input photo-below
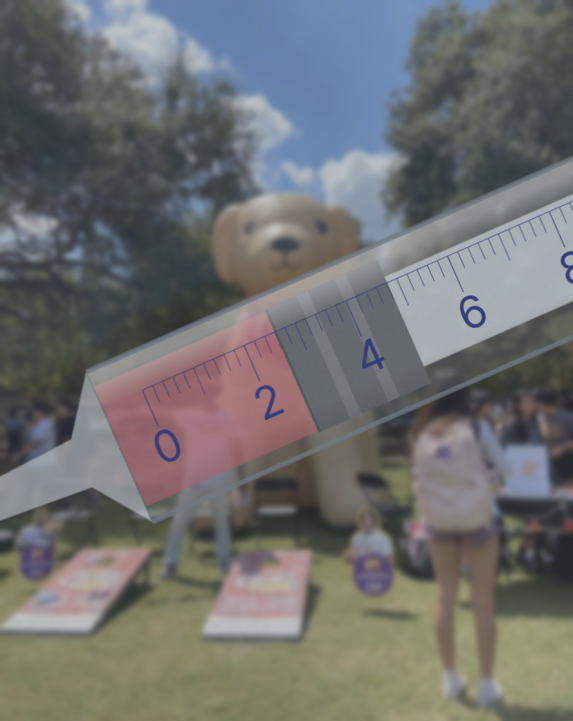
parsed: 2.6 mL
